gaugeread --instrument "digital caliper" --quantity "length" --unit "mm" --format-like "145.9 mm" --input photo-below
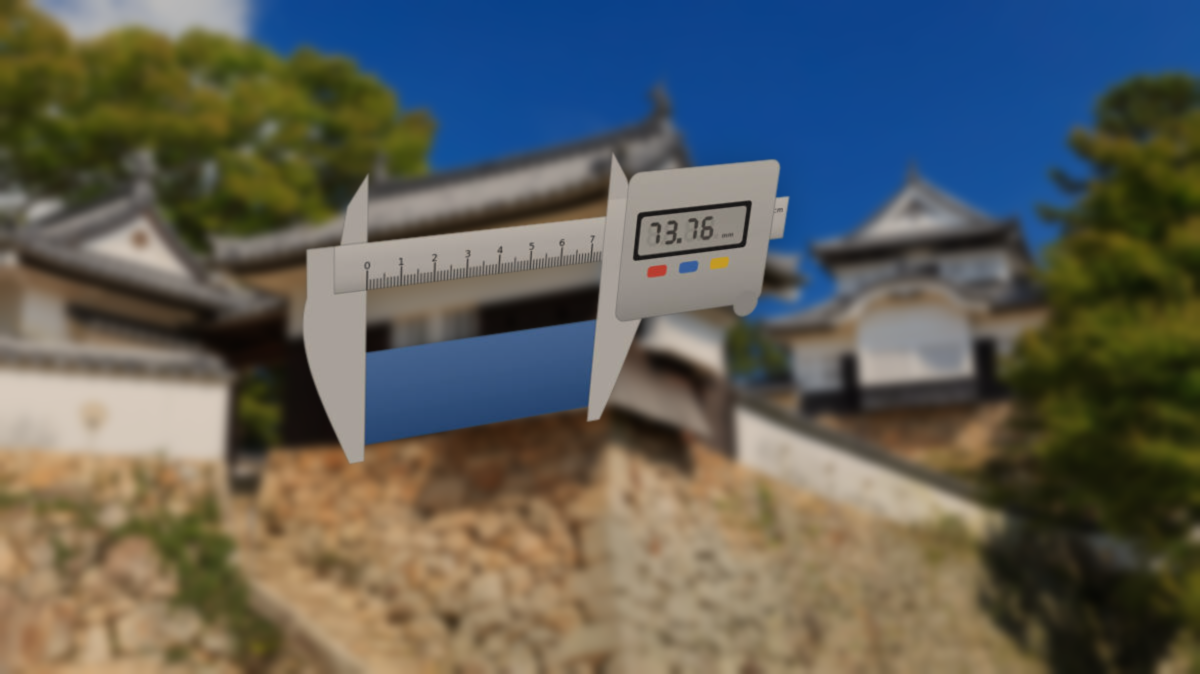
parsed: 73.76 mm
